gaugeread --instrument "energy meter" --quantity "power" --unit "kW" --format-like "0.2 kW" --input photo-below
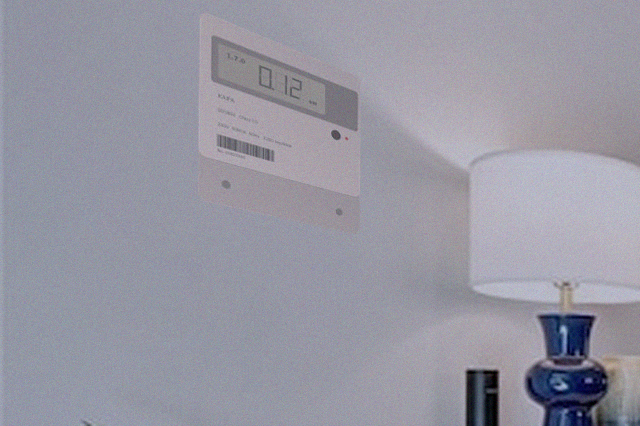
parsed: 0.12 kW
